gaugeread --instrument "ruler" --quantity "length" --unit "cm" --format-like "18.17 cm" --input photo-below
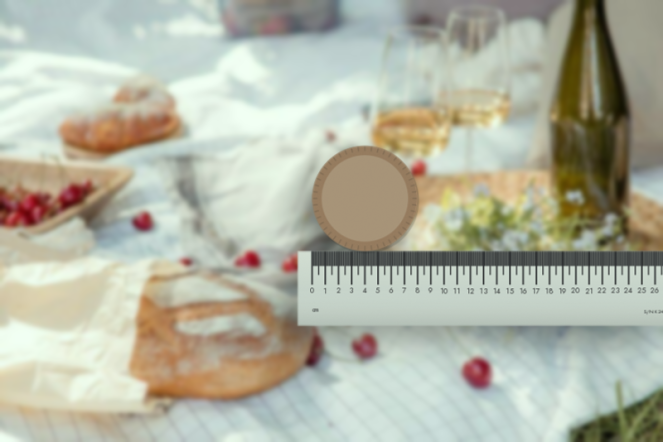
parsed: 8 cm
